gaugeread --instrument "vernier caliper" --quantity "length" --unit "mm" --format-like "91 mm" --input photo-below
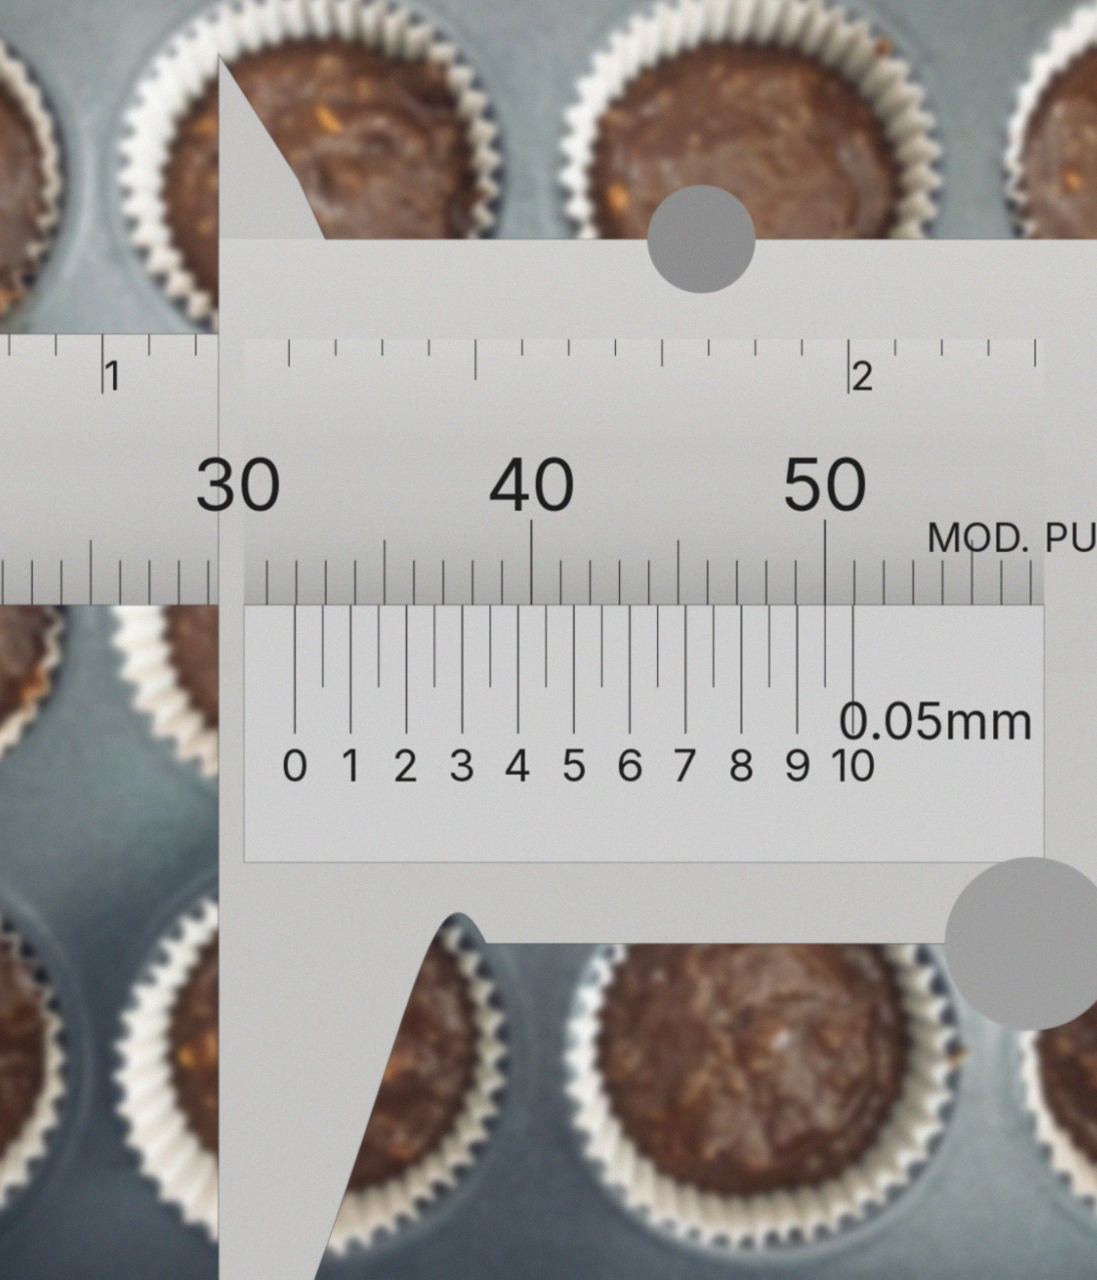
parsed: 31.95 mm
